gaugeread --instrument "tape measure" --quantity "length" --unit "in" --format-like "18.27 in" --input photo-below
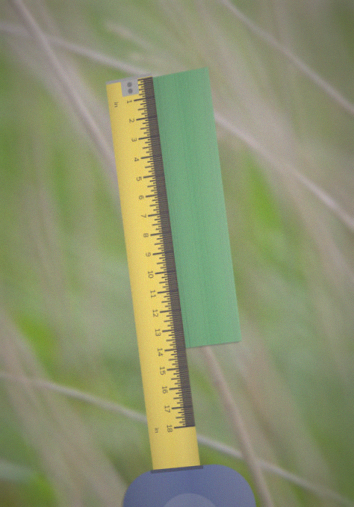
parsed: 14 in
